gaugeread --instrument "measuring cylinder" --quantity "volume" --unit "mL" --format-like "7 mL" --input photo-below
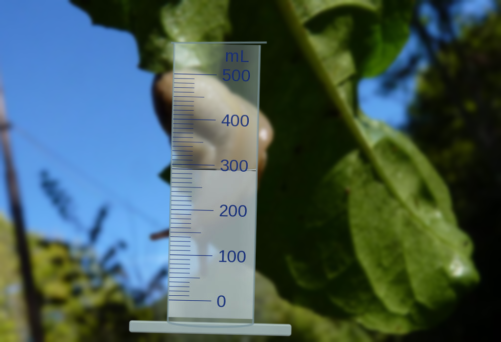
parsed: 290 mL
